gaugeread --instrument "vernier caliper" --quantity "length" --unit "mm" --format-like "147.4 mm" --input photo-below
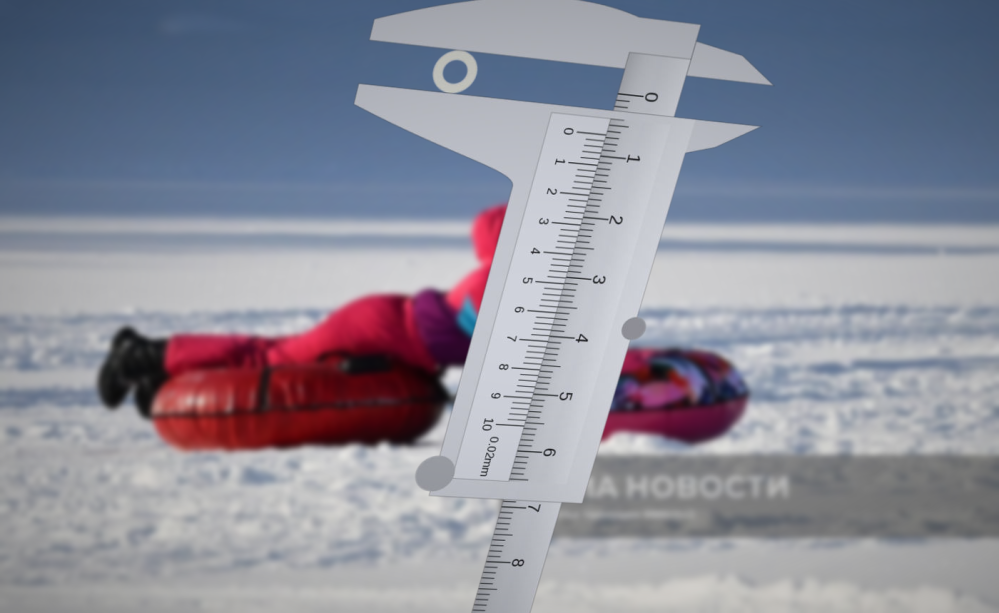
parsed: 6.6 mm
